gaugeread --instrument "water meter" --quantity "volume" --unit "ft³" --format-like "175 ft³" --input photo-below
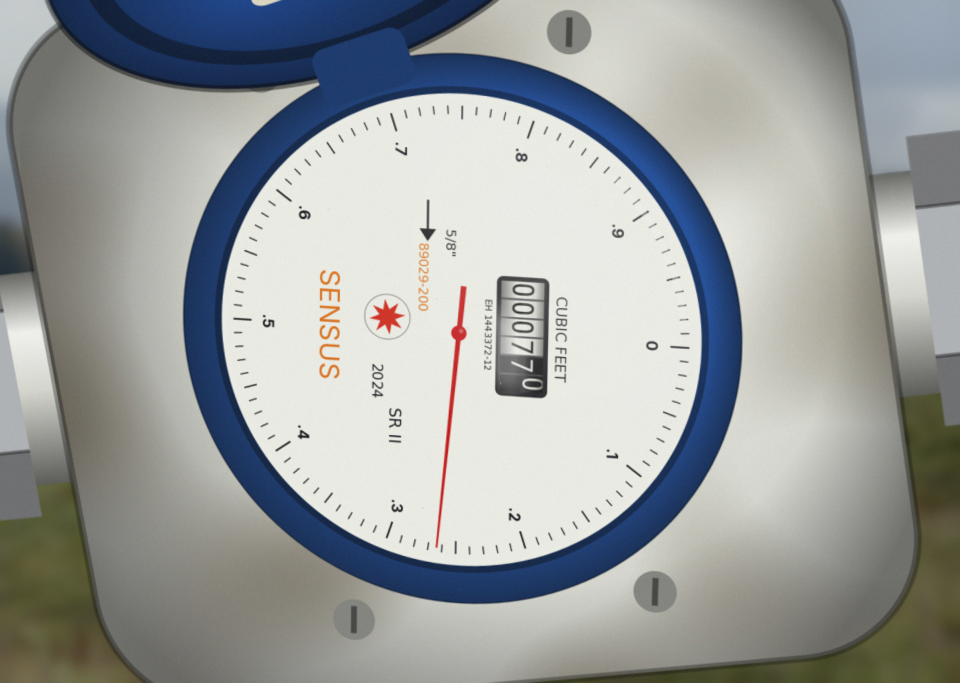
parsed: 770.26 ft³
